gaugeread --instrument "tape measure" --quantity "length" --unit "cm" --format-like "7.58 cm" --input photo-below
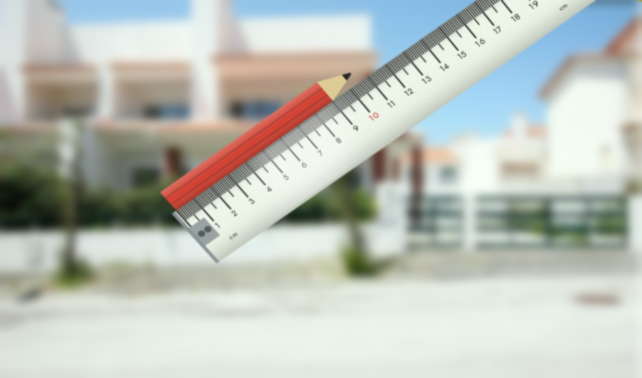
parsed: 10.5 cm
